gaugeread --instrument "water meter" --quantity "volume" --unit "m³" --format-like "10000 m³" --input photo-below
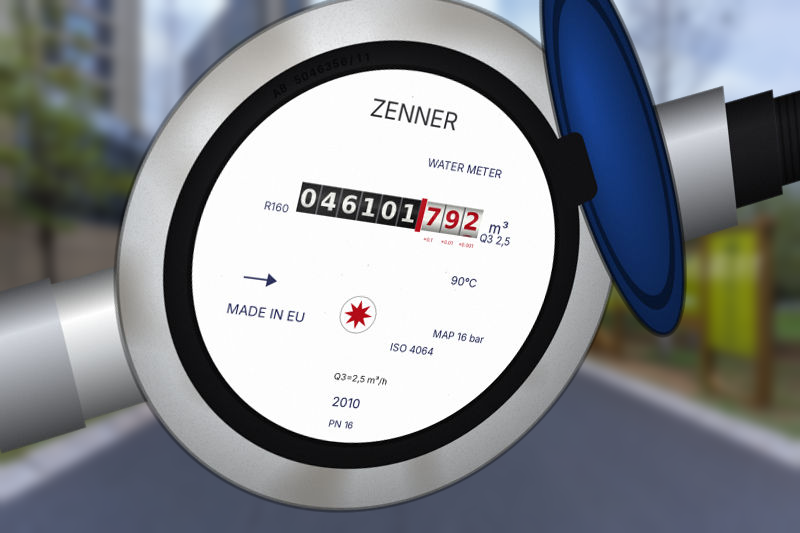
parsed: 46101.792 m³
